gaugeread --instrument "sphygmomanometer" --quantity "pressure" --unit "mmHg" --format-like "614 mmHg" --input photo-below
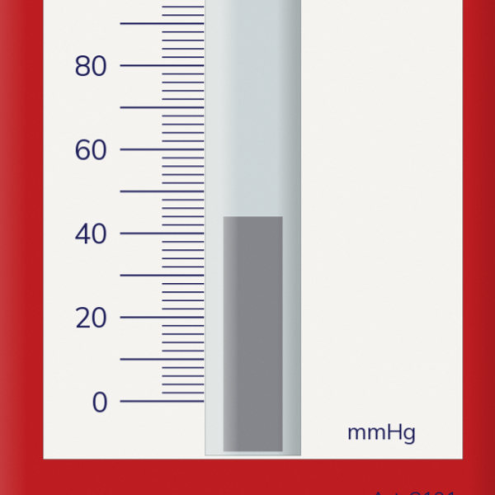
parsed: 44 mmHg
